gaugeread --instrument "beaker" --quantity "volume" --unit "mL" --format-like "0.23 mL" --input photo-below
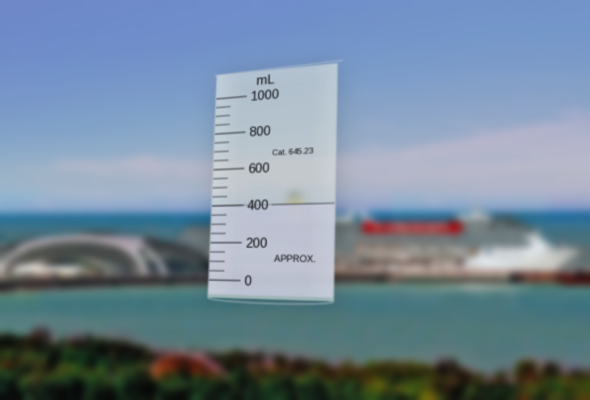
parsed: 400 mL
